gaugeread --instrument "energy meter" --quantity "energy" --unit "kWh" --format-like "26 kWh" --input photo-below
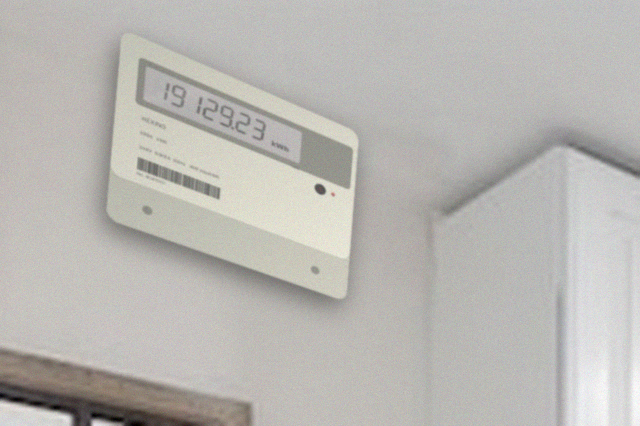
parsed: 19129.23 kWh
